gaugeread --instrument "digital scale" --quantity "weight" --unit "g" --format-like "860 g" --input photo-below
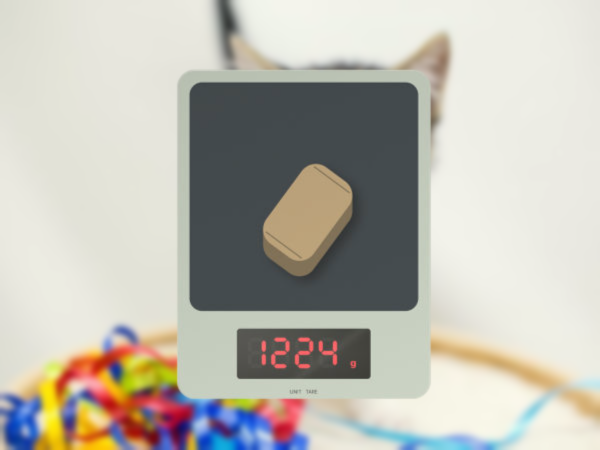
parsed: 1224 g
